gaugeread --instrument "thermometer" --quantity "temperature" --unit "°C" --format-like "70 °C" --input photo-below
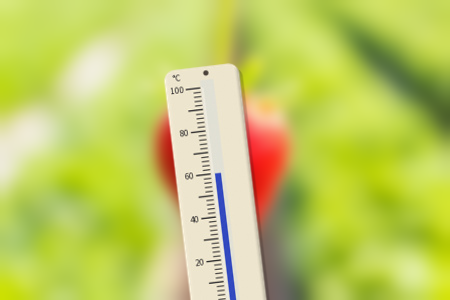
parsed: 60 °C
